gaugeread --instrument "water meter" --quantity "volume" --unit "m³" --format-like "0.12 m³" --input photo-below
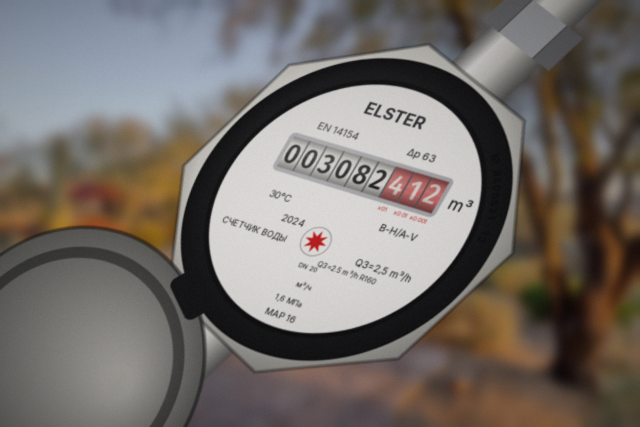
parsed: 3082.412 m³
